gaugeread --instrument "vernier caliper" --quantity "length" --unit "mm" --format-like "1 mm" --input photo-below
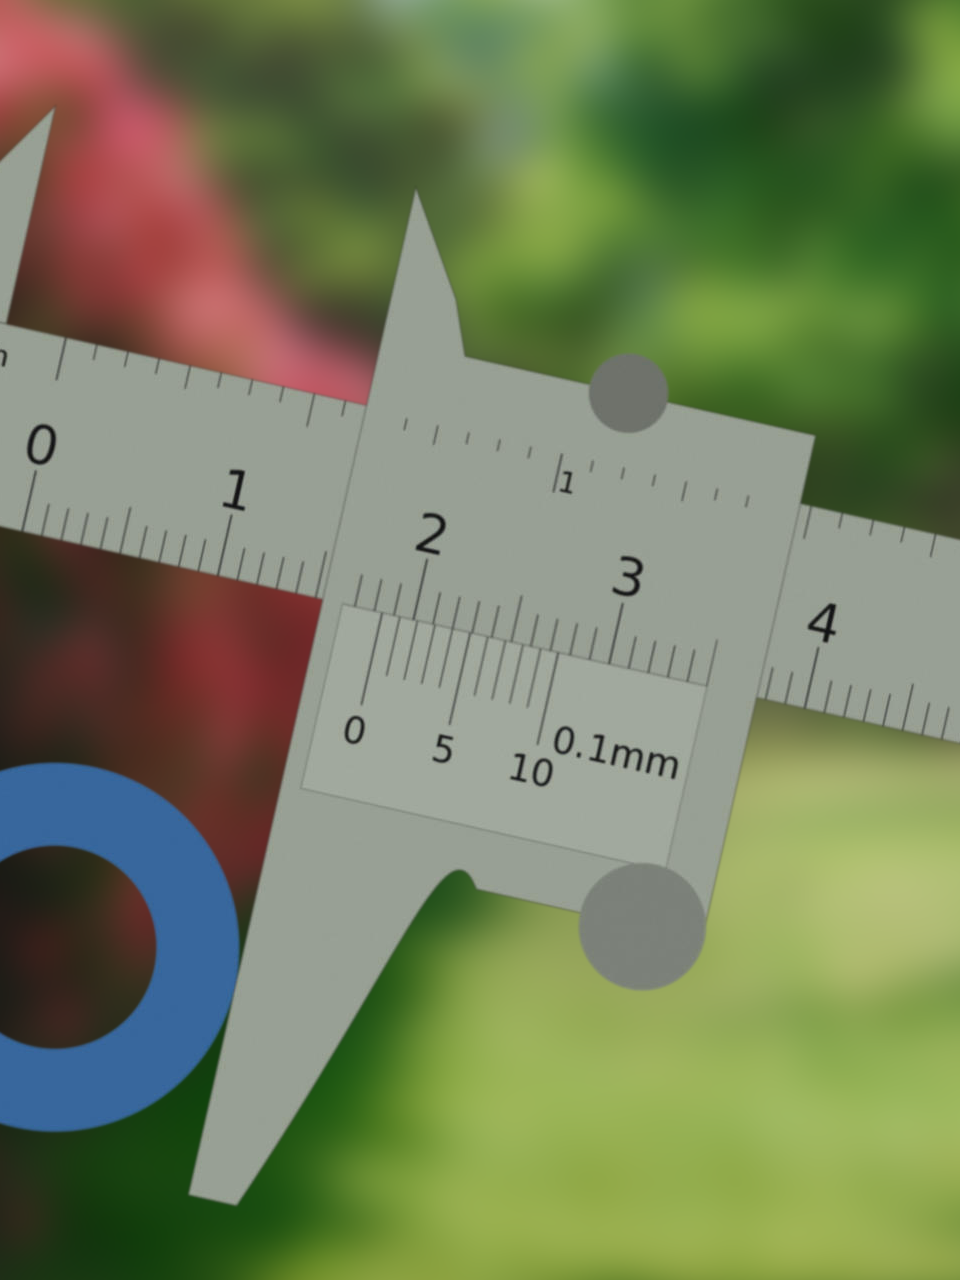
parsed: 18.4 mm
